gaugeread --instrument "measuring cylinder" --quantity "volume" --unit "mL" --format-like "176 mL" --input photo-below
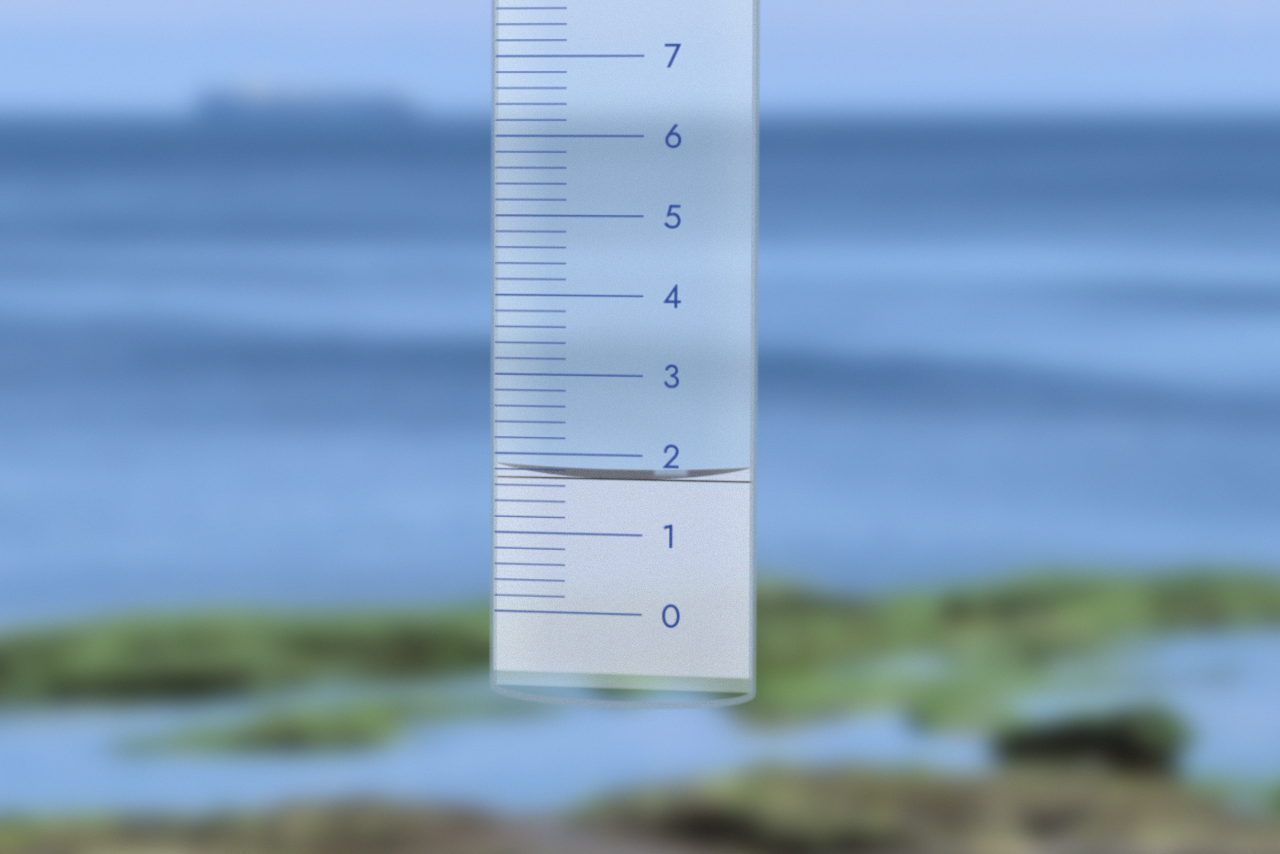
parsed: 1.7 mL
